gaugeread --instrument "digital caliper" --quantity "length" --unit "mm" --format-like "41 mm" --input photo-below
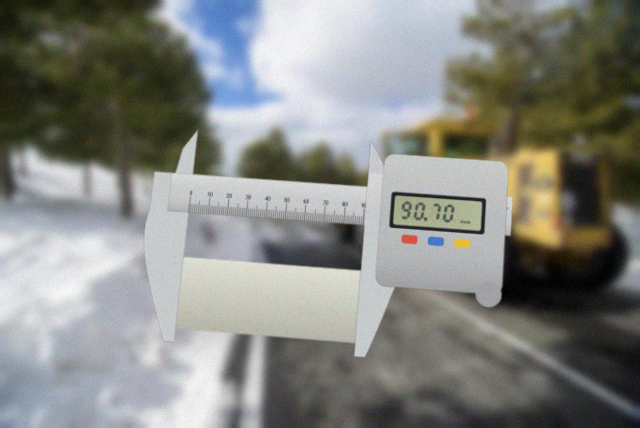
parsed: 90.70 mm
